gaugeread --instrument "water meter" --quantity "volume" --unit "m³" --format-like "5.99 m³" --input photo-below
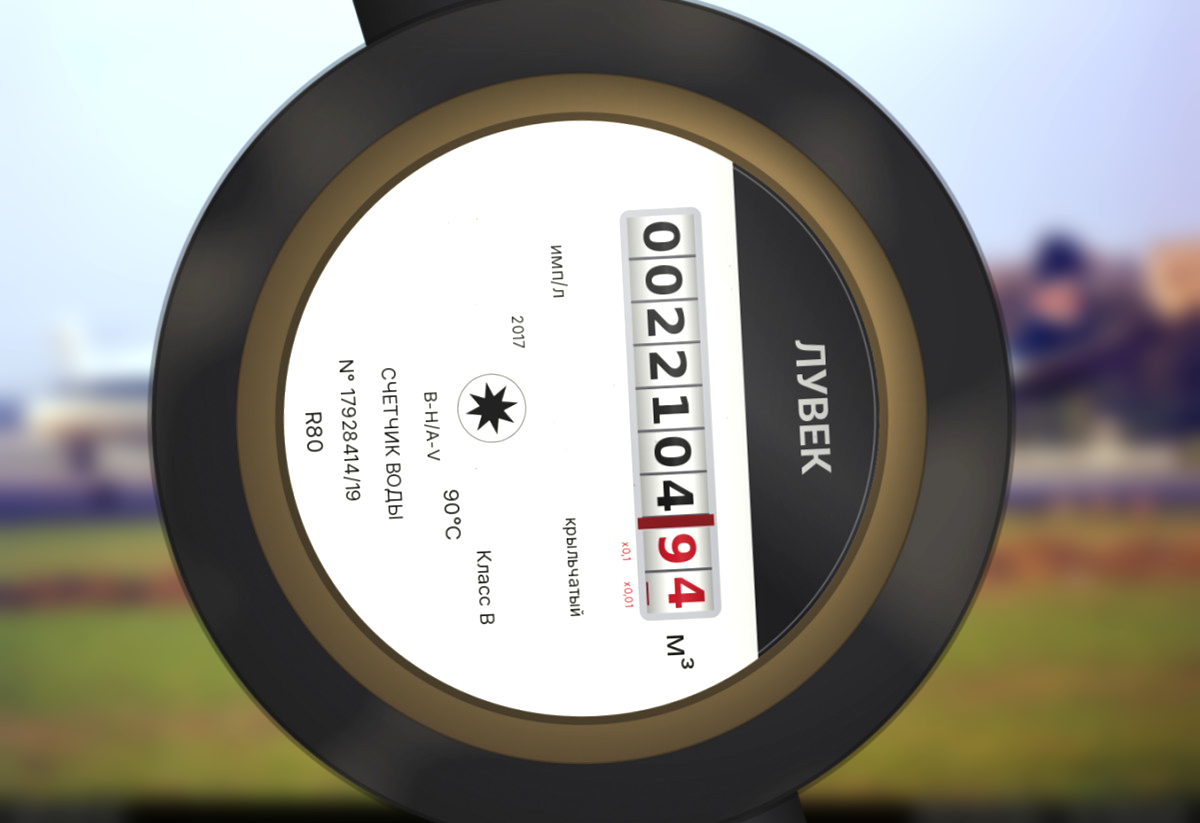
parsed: 22104.94 m³
